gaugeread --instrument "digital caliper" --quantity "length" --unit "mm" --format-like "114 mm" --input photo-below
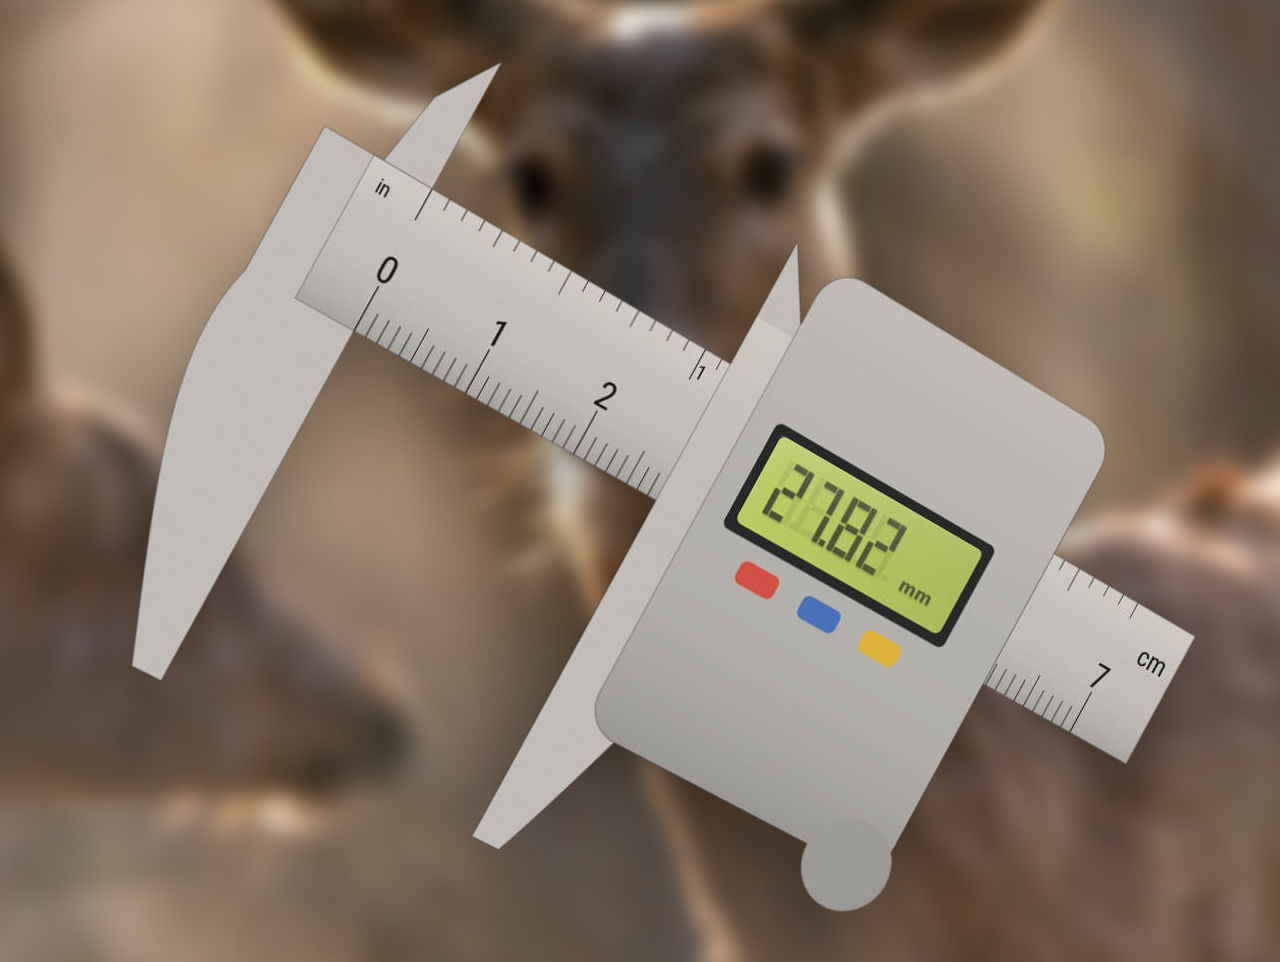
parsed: 27.82 mm
